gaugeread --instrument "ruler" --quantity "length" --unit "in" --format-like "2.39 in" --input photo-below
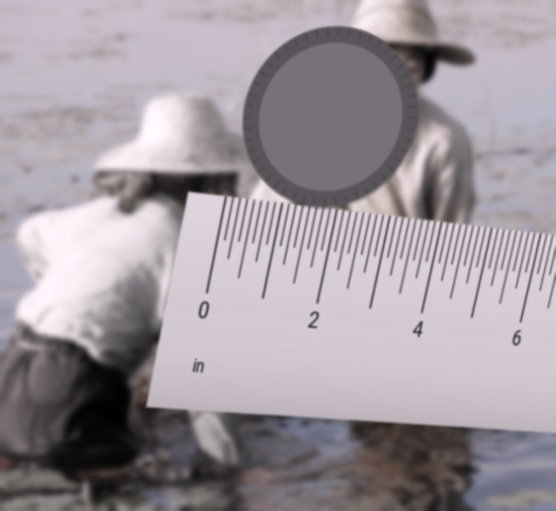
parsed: 3.125 in
